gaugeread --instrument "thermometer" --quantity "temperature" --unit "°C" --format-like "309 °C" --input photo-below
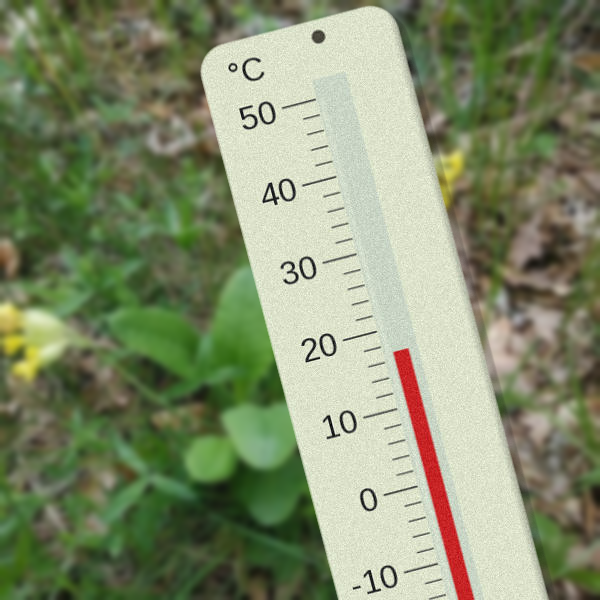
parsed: 17 °C
